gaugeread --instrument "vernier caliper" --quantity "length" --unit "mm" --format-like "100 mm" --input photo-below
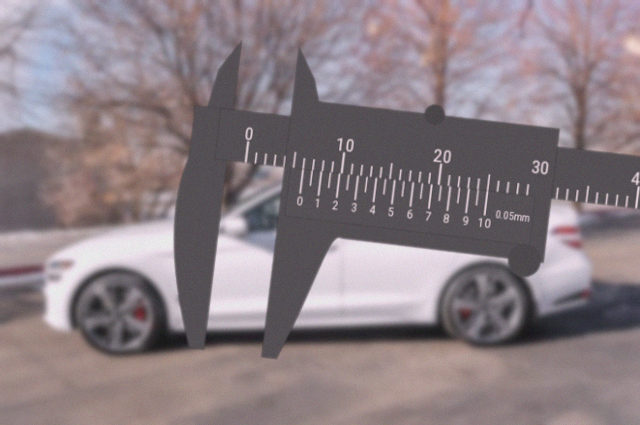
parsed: 6.0 mm
